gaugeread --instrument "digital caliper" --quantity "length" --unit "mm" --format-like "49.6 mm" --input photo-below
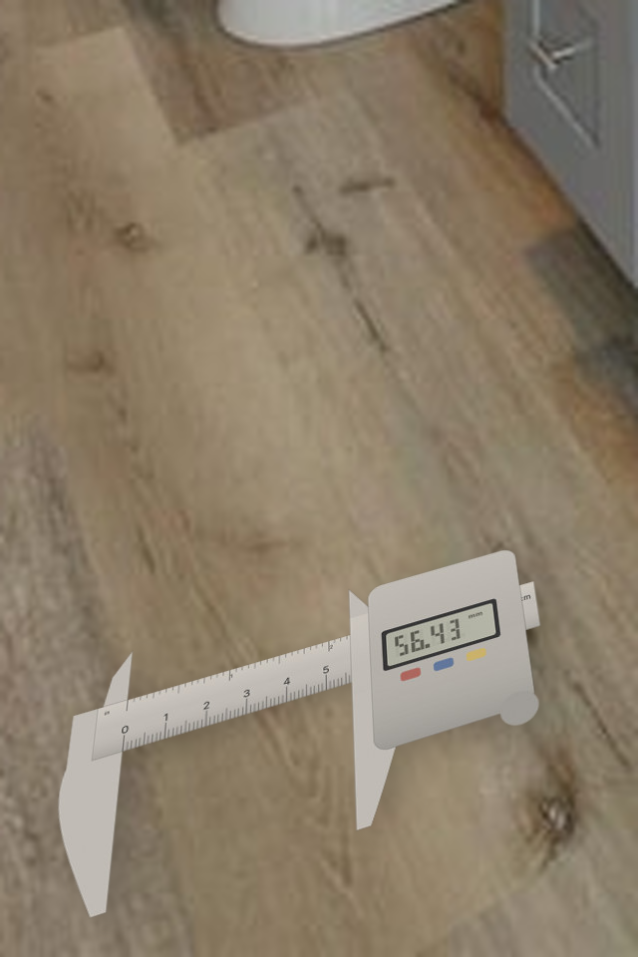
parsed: 56.43 mm
